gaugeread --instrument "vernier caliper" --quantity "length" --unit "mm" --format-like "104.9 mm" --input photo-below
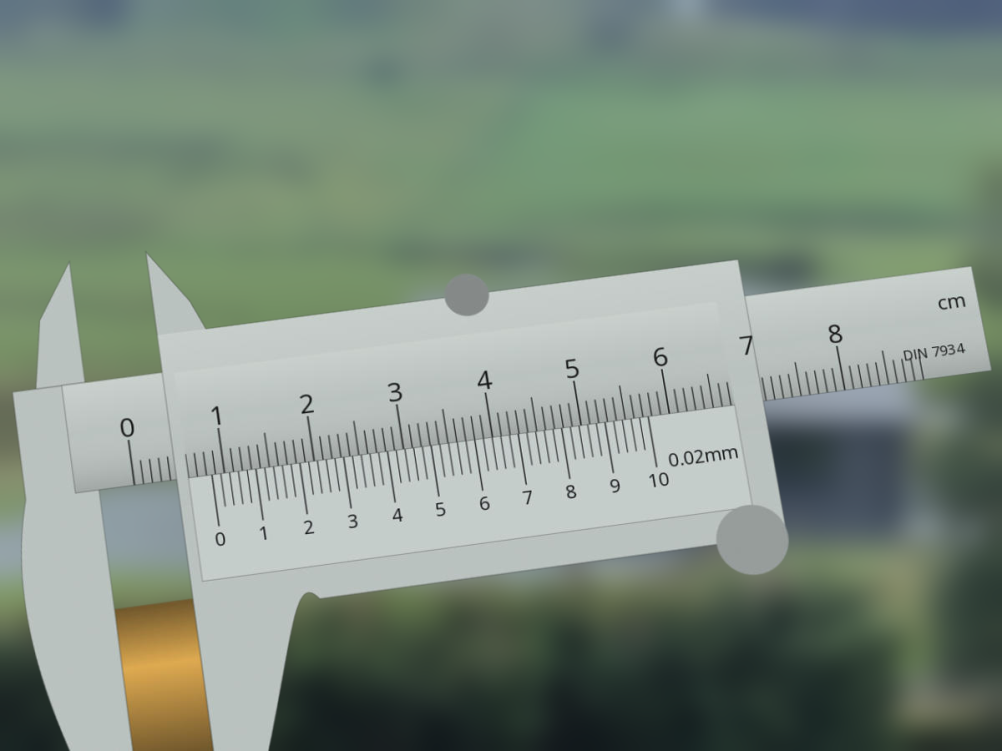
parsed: 8.6 mm
